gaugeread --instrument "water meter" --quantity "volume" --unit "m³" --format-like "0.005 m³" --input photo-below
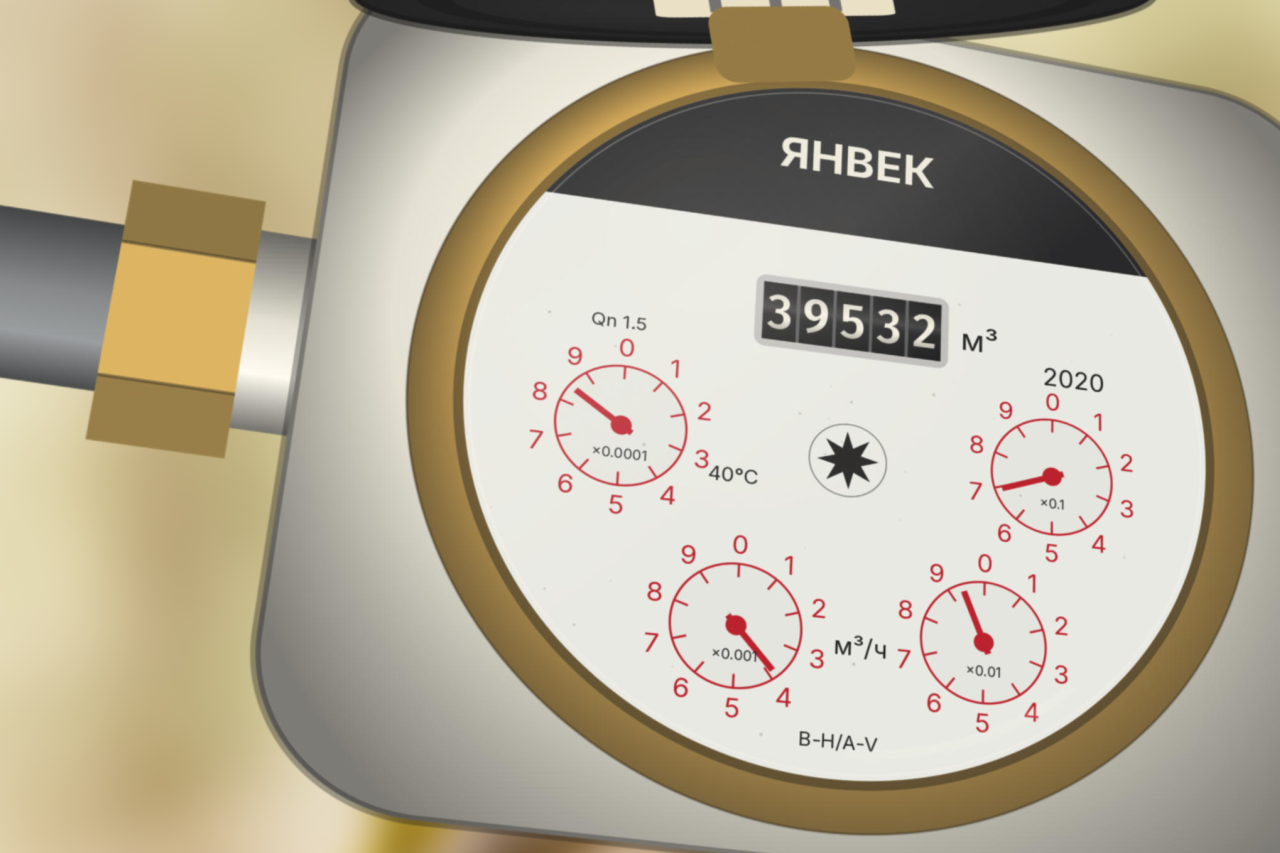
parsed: 39532.6938 m³
